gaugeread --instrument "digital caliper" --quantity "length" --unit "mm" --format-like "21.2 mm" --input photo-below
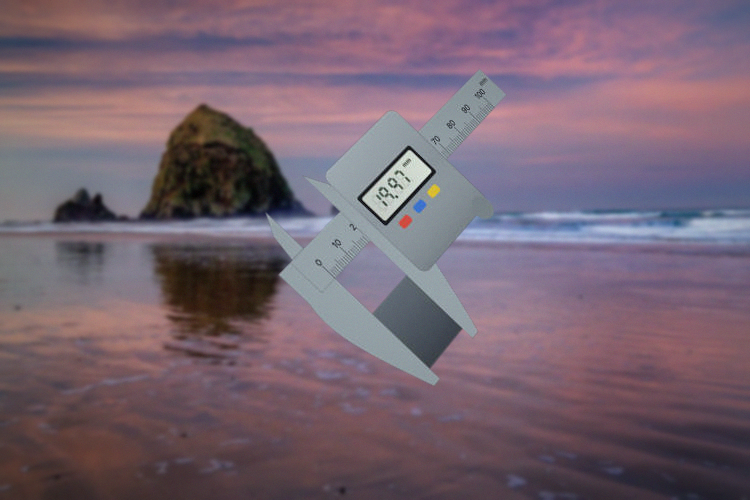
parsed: 19.97 mm
